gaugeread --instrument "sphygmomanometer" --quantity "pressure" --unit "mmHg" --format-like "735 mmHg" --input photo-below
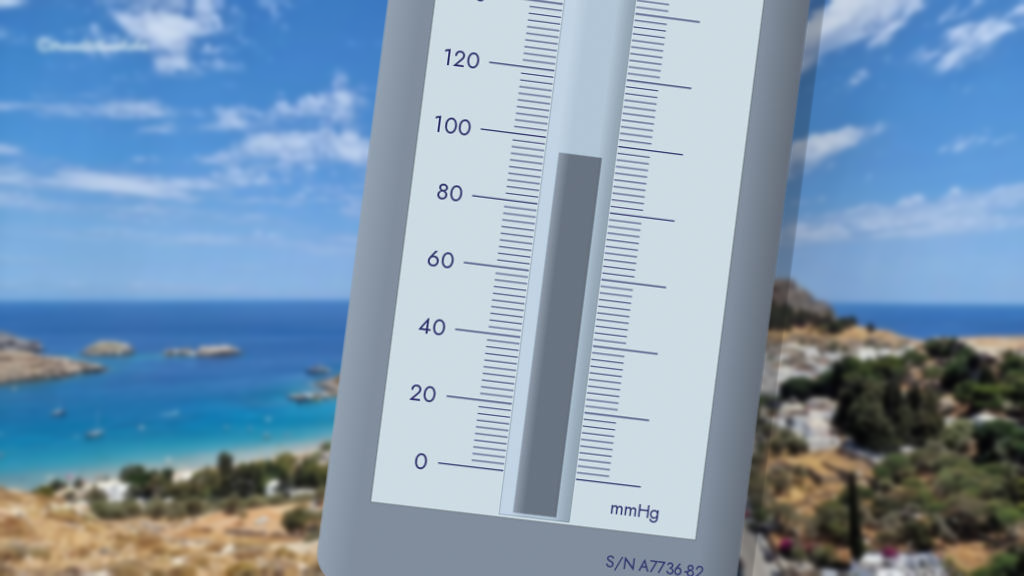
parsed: 96 mmHg
